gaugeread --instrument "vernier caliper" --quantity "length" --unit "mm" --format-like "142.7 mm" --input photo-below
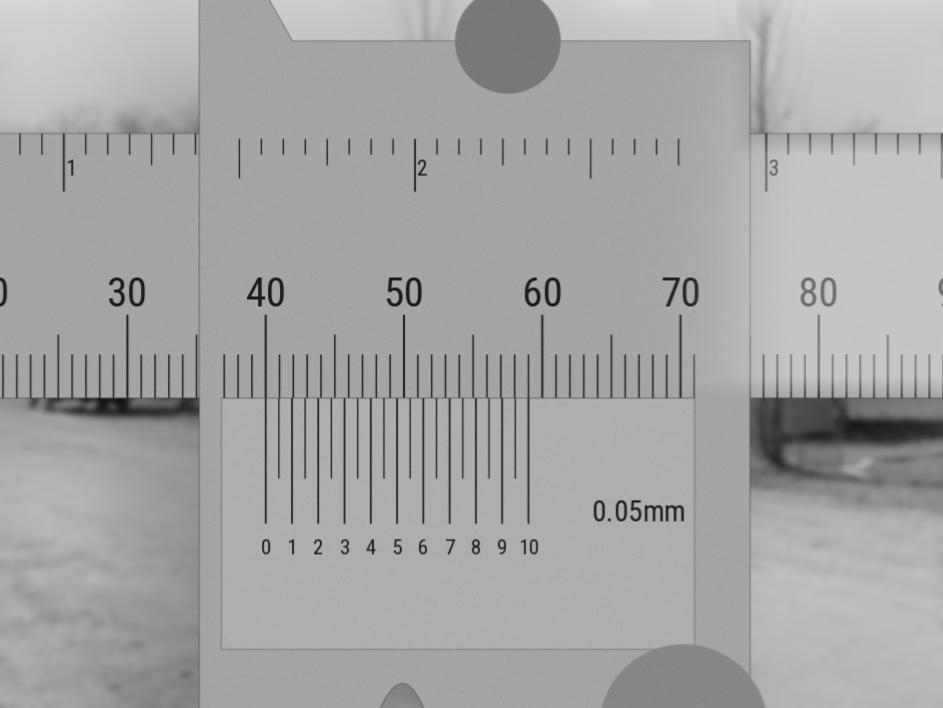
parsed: 40.0 mm
